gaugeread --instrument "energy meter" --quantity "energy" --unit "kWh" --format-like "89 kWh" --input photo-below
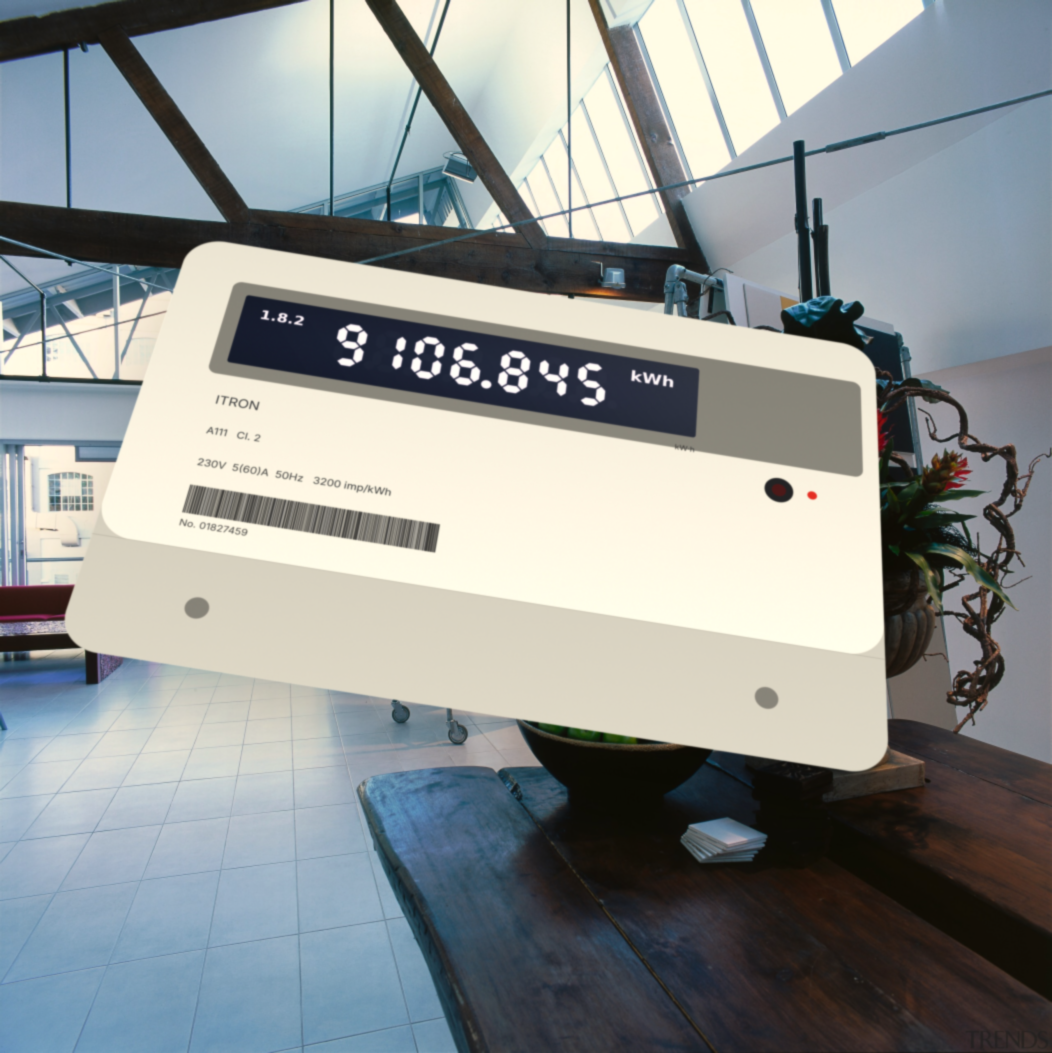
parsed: 9106.845 kWh
